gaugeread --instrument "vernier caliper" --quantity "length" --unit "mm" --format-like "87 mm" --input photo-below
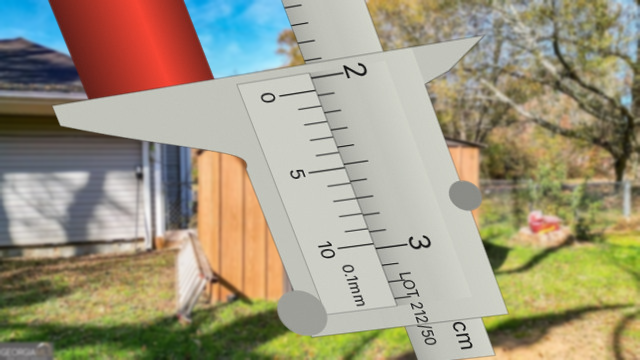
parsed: 20.7 mm
